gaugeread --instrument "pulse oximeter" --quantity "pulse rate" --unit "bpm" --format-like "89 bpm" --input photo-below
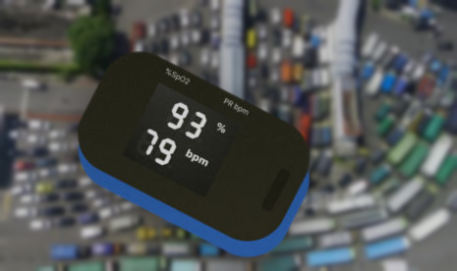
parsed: 79 bpm
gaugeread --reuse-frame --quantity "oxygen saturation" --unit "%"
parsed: 93 %
